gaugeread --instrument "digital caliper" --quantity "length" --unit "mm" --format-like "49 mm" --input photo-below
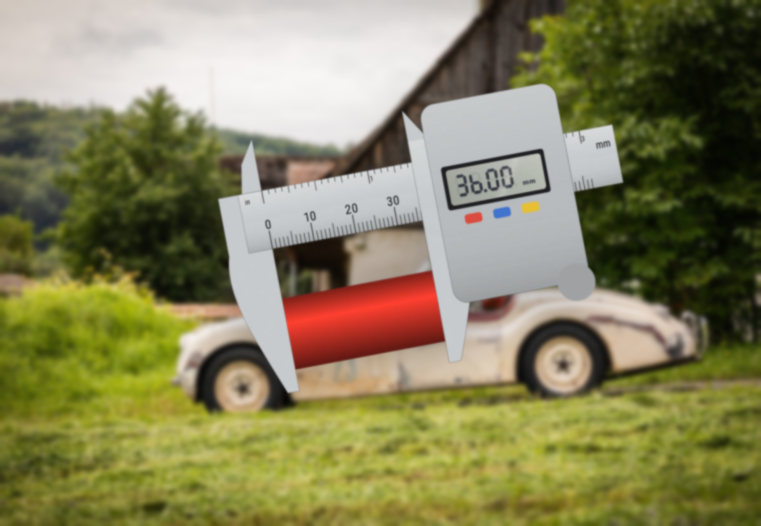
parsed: 36.00 mm
